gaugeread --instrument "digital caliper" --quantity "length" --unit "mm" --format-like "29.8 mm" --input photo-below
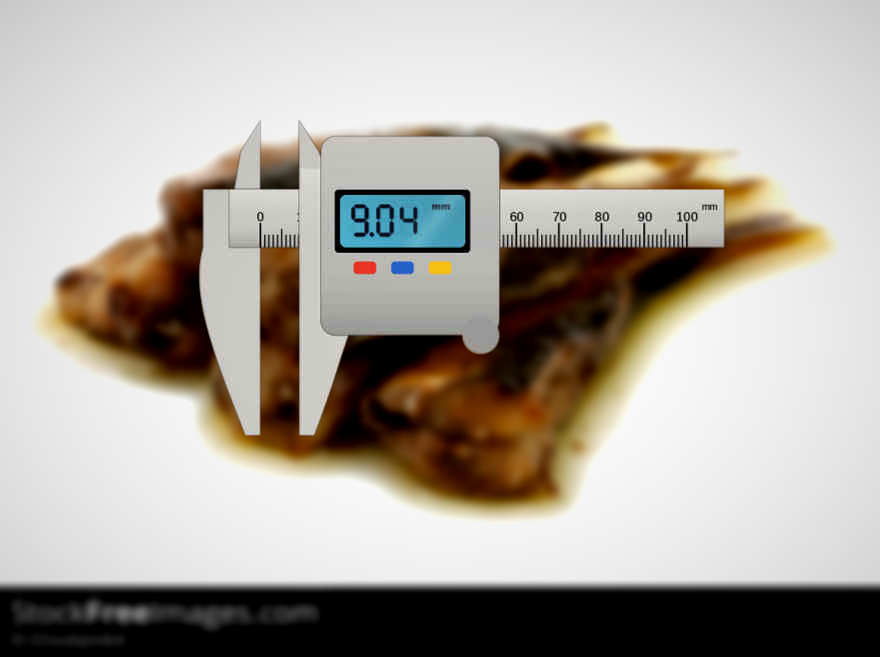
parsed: 9.04 mm
